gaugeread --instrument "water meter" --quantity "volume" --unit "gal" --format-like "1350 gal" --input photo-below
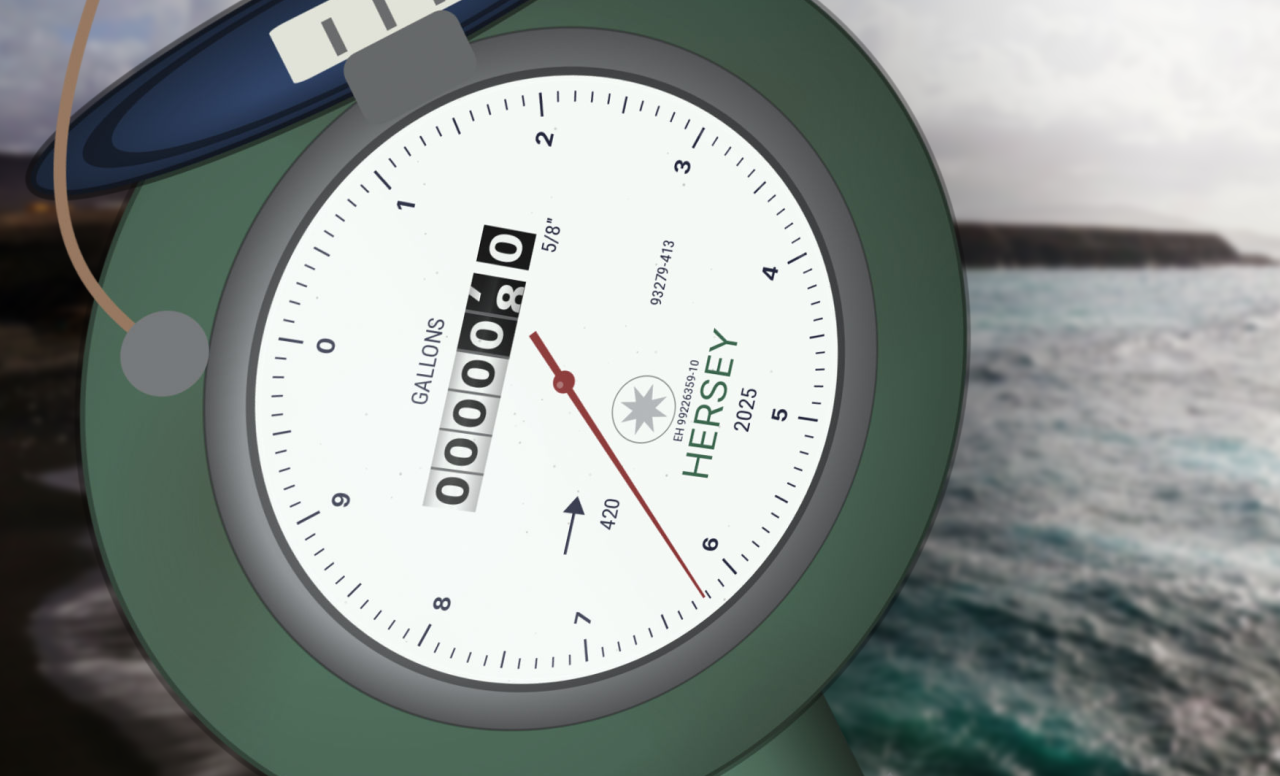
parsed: 76.2 gal
